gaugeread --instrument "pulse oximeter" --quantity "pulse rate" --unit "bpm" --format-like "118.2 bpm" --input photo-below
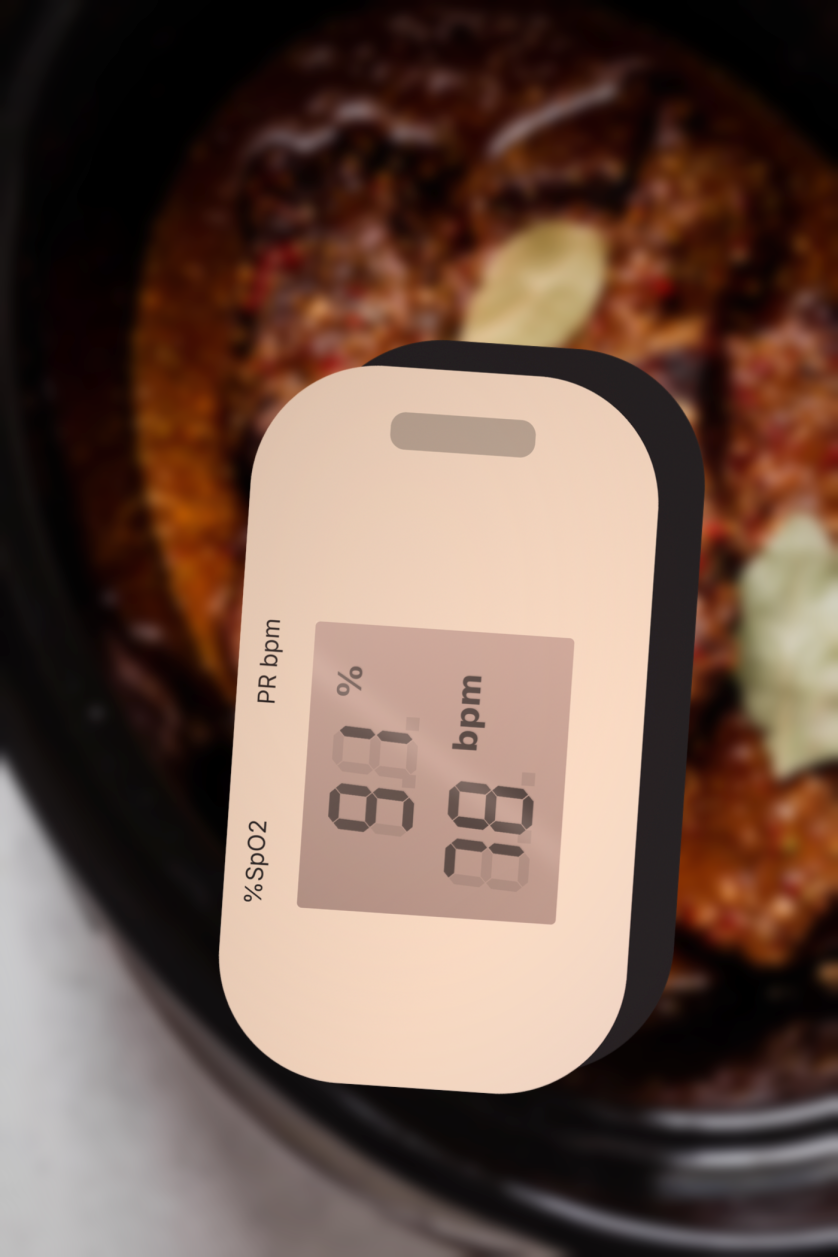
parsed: 78 bpm
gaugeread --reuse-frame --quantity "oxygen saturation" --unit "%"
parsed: 91 %
